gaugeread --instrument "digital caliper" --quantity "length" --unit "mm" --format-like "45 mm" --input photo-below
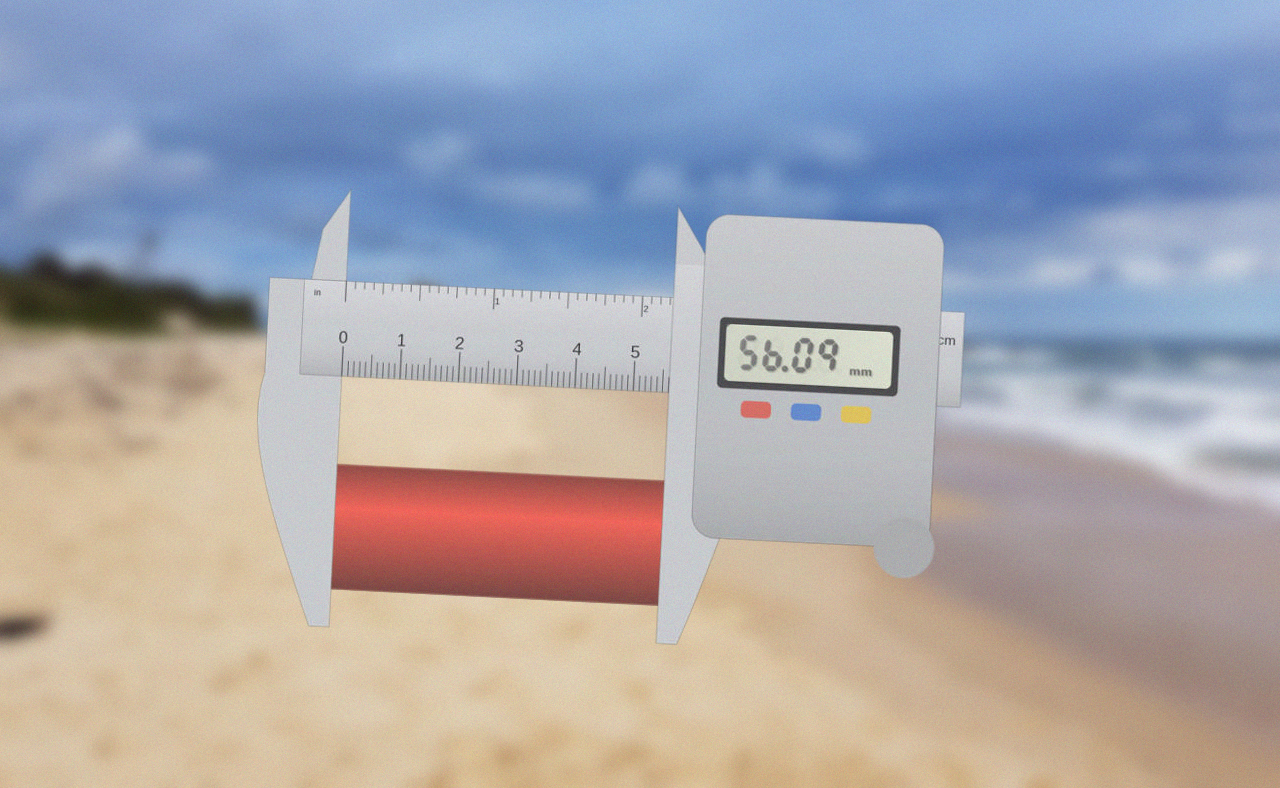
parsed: 56.09 mm
